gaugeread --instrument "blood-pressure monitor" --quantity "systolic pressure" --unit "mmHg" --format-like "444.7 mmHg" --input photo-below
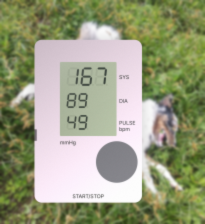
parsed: 167 mmHg
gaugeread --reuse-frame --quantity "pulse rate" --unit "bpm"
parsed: 49 bpm
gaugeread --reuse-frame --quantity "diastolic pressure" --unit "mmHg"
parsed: 89 mmHg
